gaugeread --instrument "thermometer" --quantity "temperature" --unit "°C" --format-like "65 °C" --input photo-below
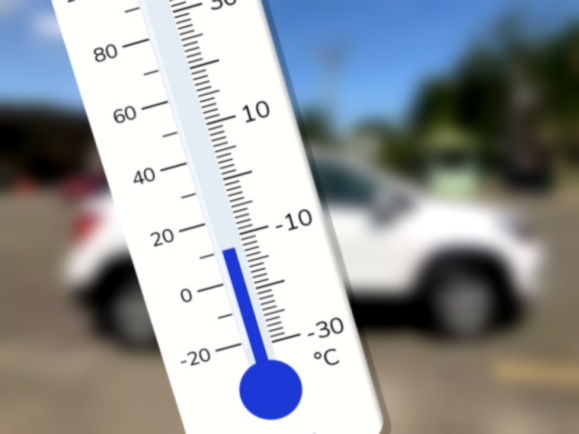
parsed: -12 °C
